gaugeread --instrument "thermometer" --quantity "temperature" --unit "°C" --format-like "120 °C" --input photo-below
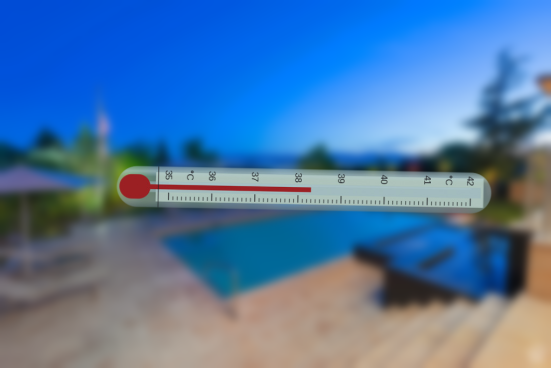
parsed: 38.3 °C
